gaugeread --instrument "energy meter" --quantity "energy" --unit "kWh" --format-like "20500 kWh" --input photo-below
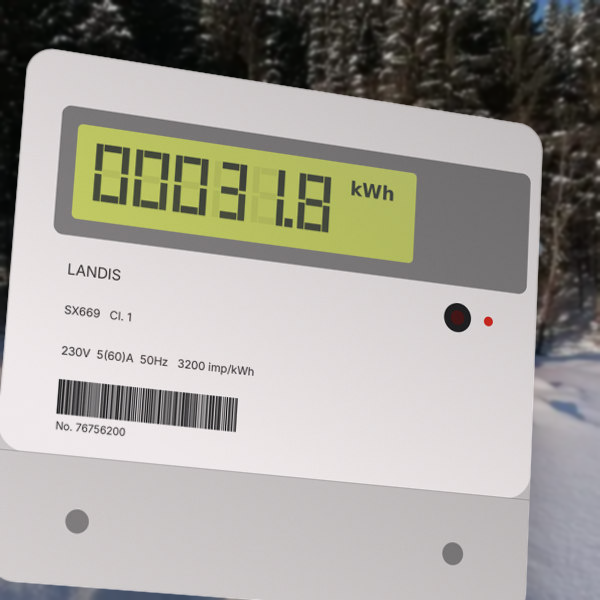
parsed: 31.8 kWh
